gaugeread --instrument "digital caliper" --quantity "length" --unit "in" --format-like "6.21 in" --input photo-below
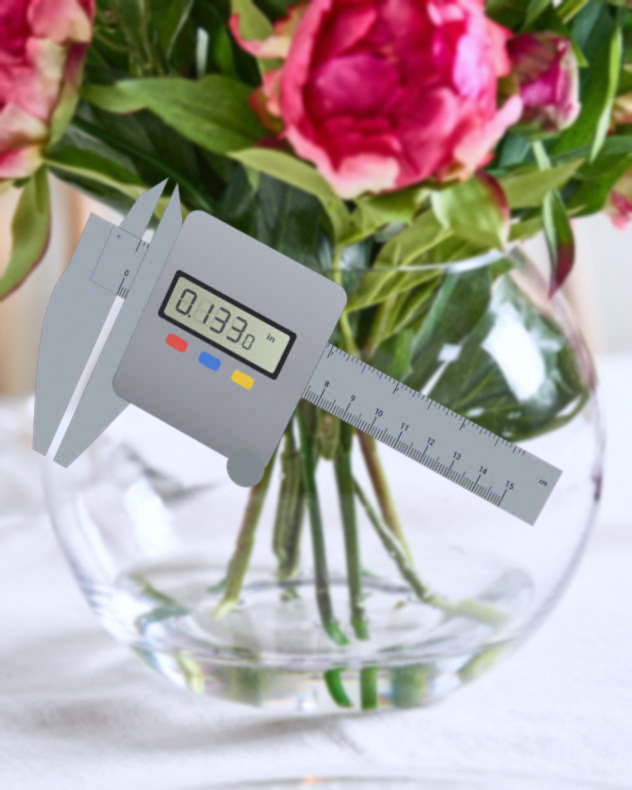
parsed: 0.1330 in
